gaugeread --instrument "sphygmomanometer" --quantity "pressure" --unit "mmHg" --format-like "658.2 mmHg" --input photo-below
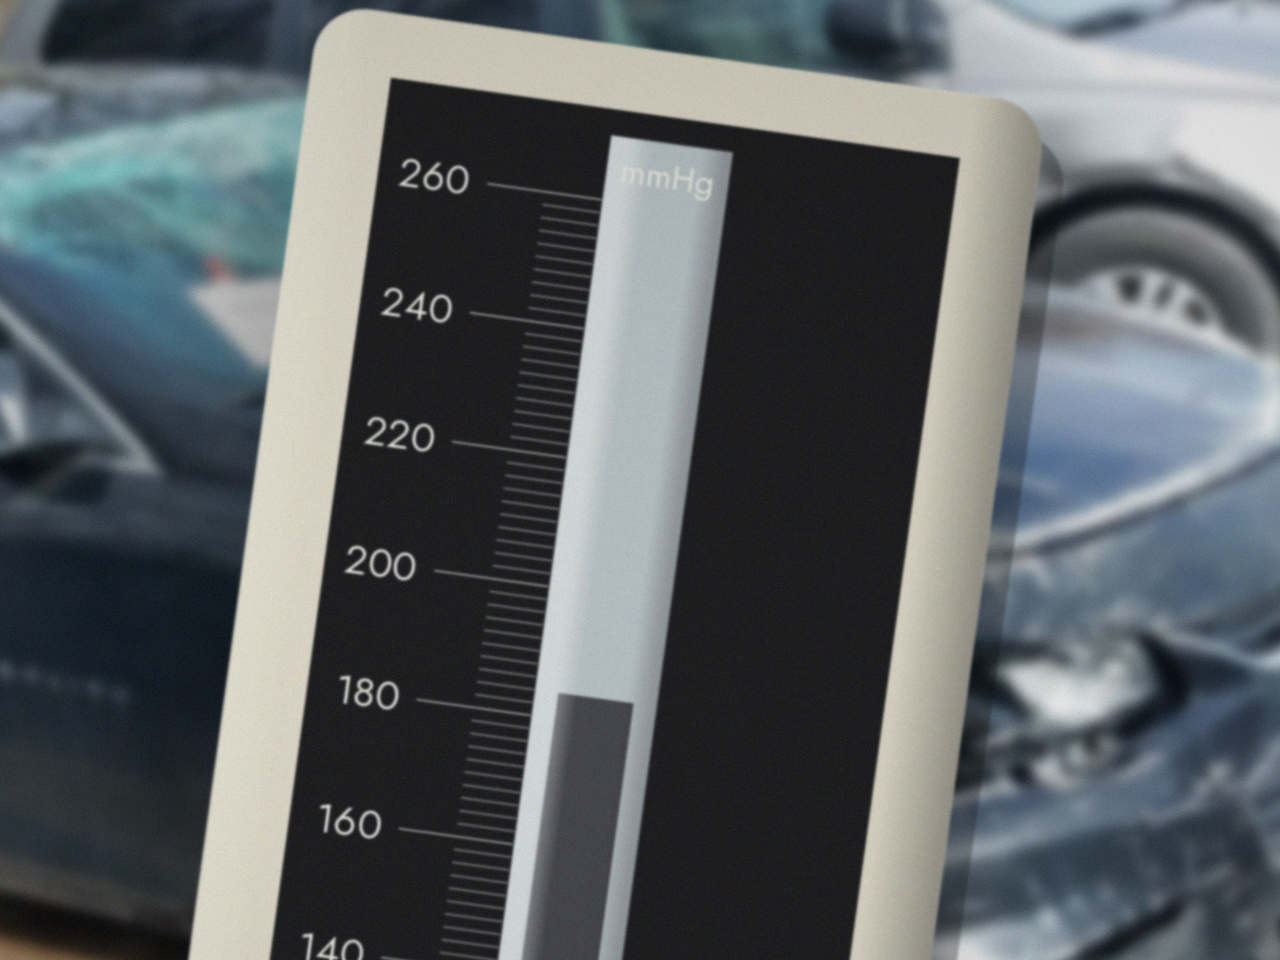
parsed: 184 mmHg
